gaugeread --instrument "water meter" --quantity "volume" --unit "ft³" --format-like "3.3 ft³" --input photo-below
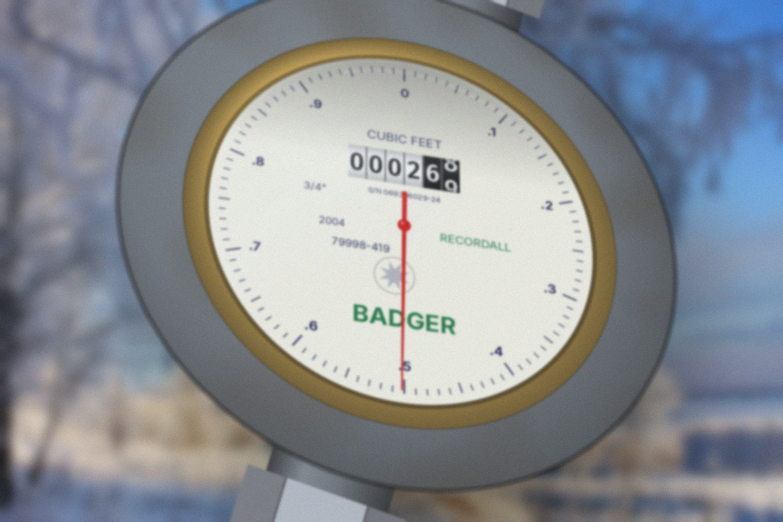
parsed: 268.50 ft³
